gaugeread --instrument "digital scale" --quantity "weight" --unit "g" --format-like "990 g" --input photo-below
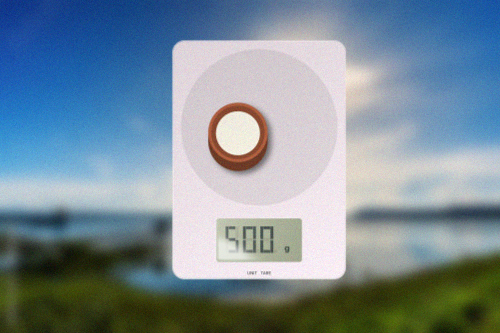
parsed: 500 g
